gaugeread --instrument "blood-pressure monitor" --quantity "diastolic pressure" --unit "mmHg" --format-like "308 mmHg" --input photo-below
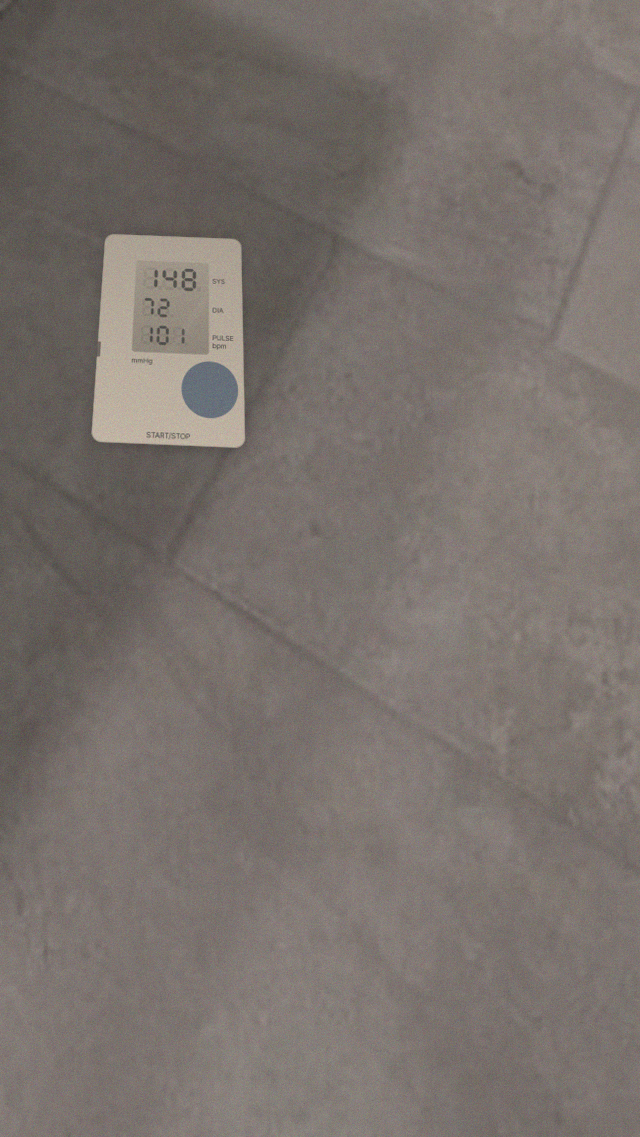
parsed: 72 mmHg
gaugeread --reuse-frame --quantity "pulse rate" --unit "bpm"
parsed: 101 bpm
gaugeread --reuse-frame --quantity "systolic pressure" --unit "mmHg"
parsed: 148 mmHg
